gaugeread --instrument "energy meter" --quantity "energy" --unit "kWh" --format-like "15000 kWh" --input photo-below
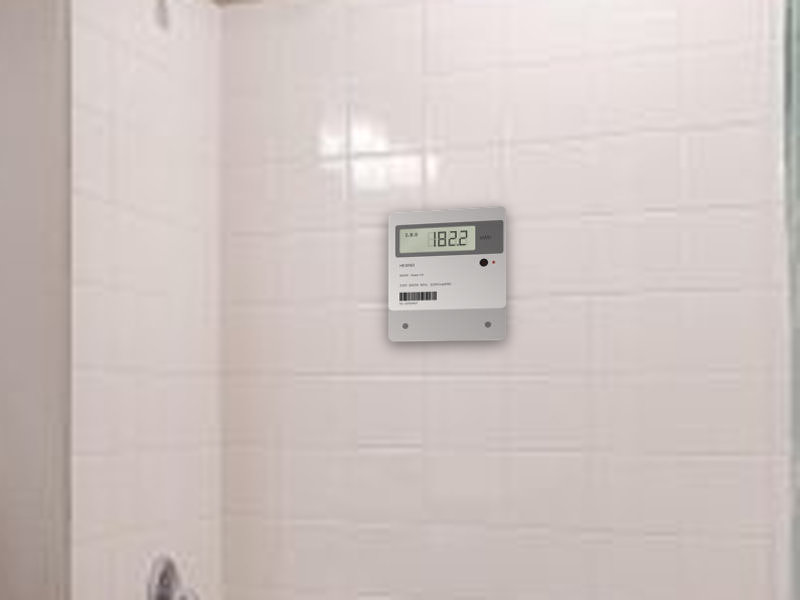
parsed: 182.2 kWh
